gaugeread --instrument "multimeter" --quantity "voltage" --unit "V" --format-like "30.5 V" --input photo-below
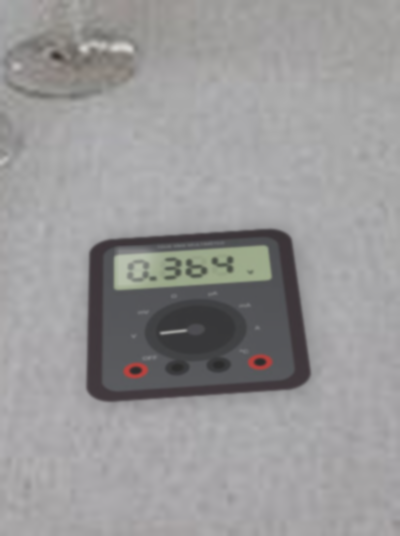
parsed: 0.364 V
